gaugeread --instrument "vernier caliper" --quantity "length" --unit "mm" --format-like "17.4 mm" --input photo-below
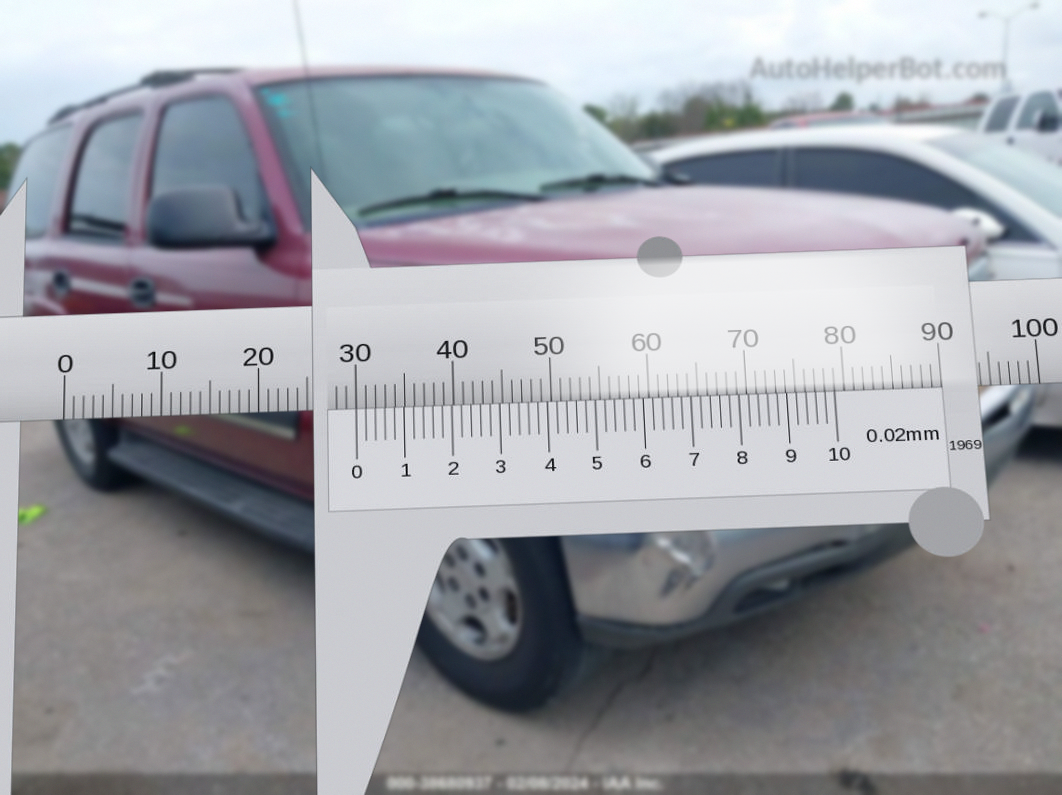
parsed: 30.0 mm
